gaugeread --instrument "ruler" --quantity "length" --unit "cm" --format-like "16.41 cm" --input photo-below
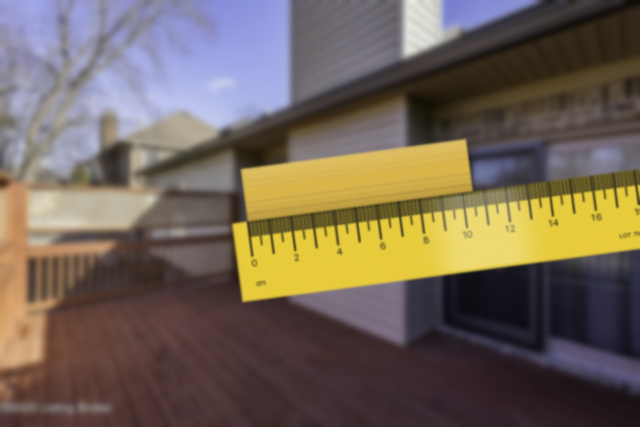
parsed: 10.5 cm
